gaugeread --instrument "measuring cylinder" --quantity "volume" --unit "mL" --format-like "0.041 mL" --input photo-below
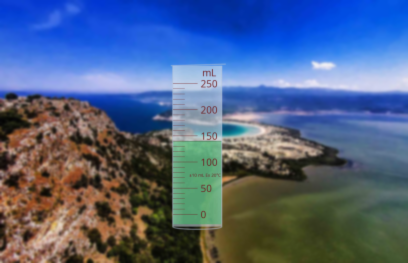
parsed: 140 mL
